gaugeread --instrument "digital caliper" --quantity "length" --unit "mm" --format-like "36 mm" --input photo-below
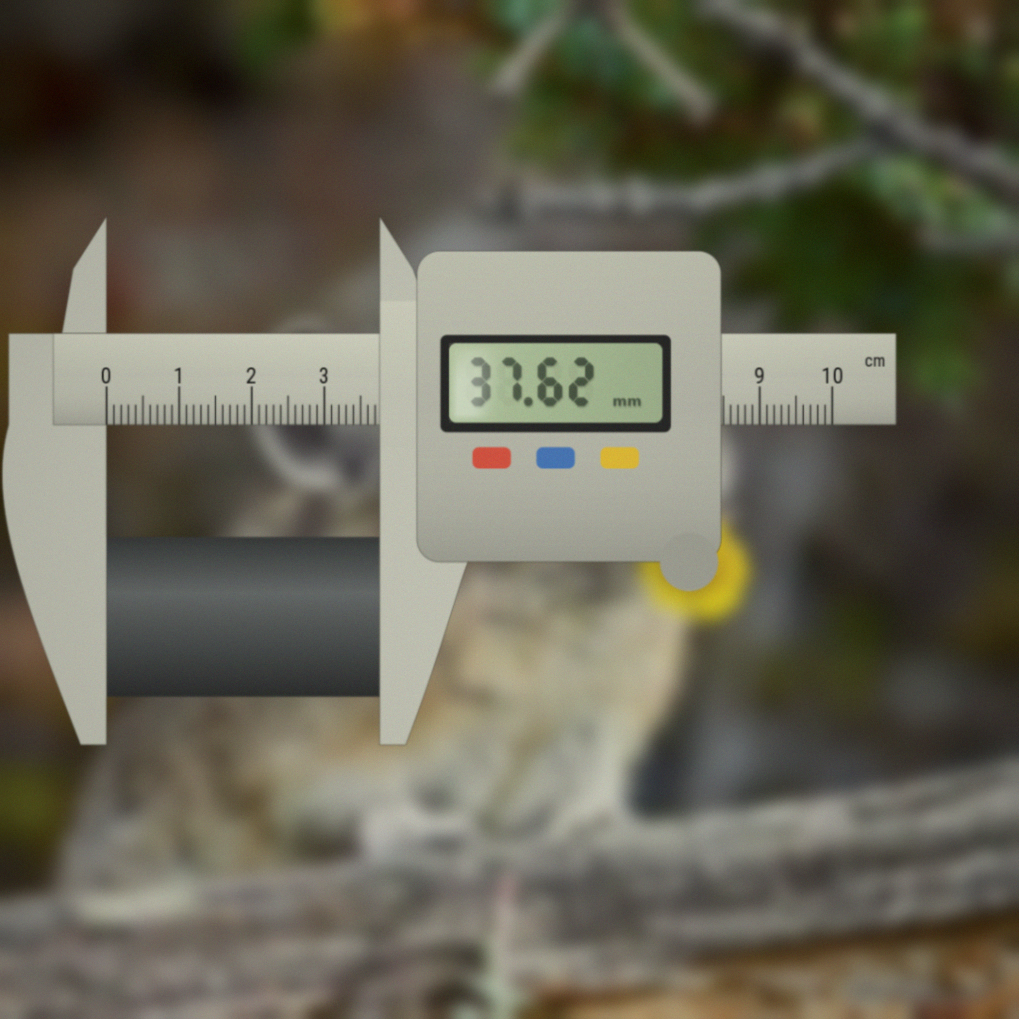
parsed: 37.62 mm
